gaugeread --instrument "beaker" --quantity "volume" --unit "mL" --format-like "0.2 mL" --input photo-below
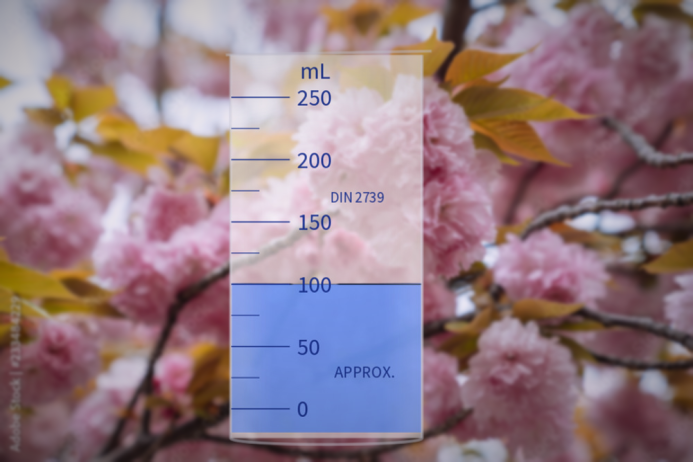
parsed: 100 mL
